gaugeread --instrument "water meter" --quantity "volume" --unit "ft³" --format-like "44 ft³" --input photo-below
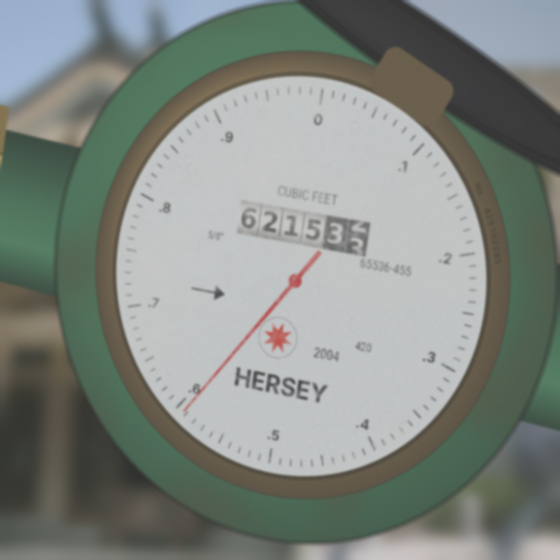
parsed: 621532.59 ft³
